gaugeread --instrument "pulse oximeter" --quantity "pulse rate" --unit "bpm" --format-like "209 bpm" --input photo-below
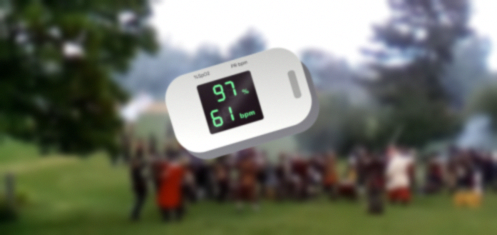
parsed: 61 bpm
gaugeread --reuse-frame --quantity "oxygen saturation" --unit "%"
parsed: 97 %
